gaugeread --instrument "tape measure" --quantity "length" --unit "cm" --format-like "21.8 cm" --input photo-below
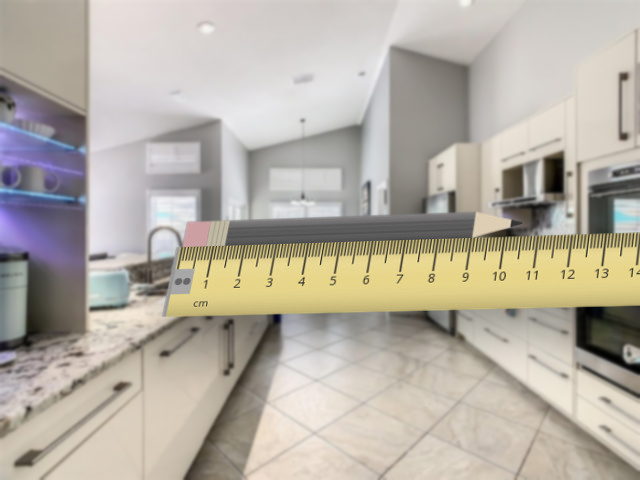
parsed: 10.5 cm
